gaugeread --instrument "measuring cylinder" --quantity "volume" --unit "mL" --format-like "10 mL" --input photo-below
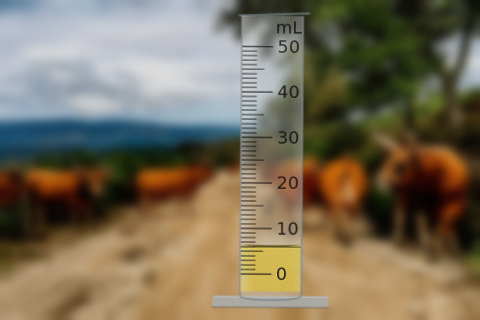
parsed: 6 mL
